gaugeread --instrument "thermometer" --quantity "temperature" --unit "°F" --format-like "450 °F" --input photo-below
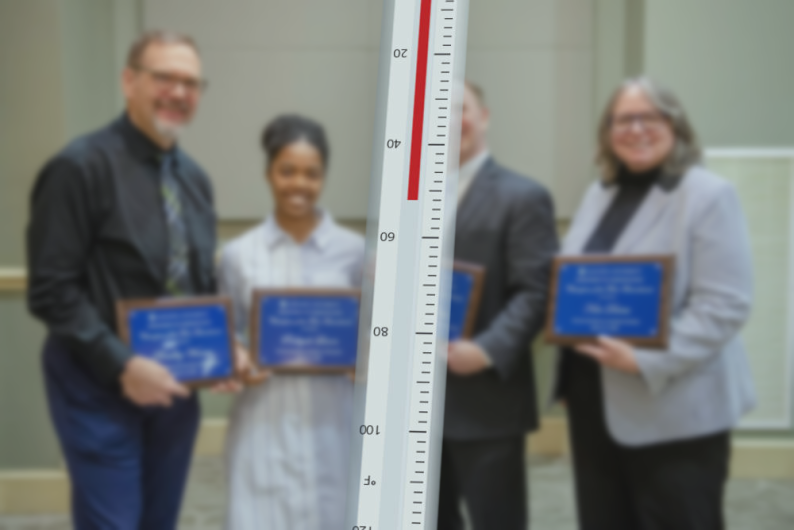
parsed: 52 °F
